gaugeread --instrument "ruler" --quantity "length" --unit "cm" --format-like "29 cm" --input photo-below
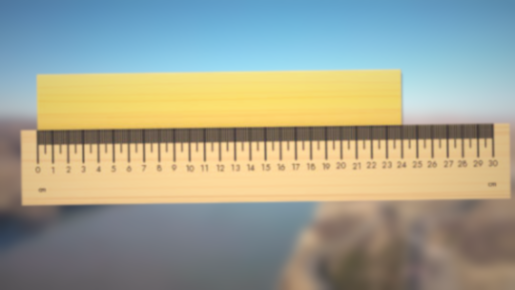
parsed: 24 cm
